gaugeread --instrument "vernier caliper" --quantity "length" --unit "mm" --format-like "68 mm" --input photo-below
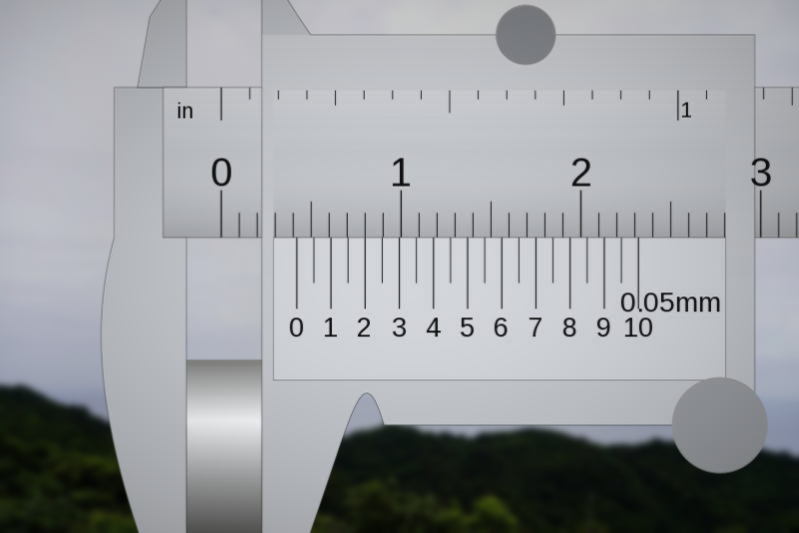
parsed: 4.2 mm
